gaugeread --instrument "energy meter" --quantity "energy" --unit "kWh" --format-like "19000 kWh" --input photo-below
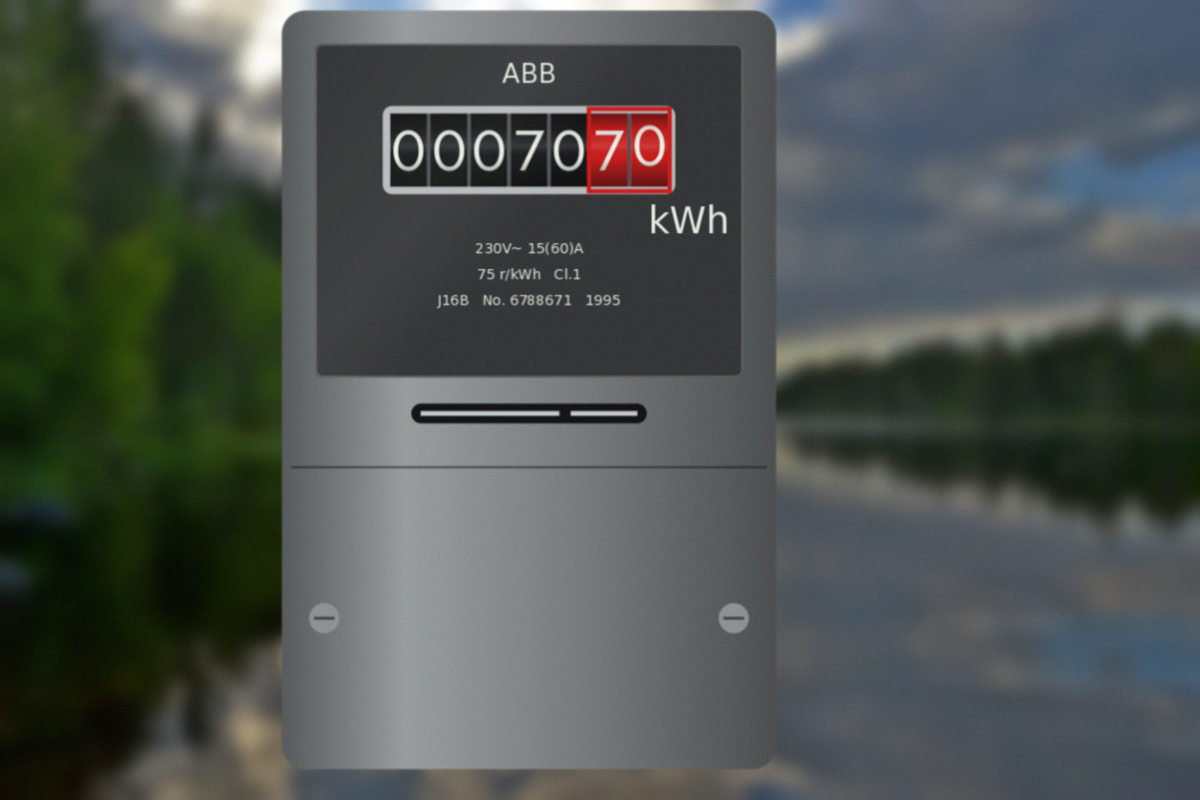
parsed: 70.70 kWh
